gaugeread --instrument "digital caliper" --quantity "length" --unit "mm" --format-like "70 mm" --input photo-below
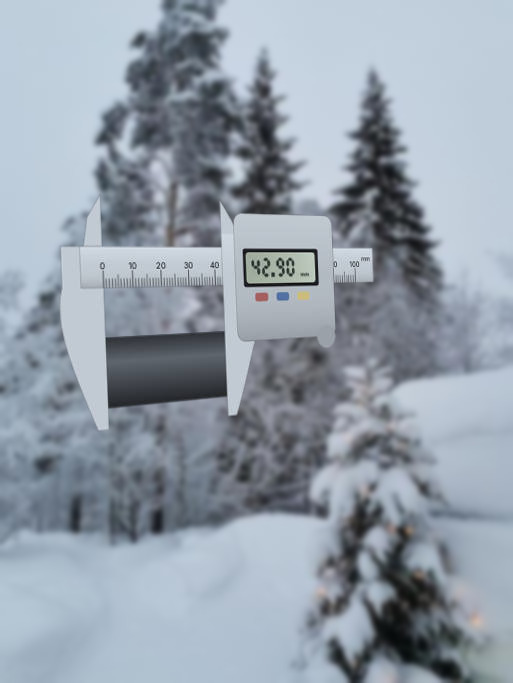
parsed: 42.90 mm
